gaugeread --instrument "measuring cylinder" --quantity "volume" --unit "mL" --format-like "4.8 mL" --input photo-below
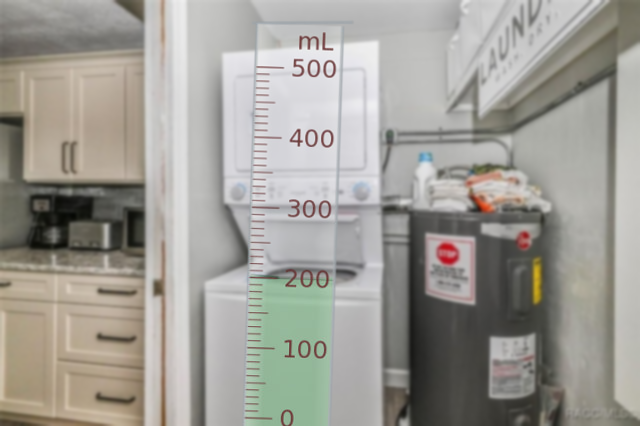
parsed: 200 mL
